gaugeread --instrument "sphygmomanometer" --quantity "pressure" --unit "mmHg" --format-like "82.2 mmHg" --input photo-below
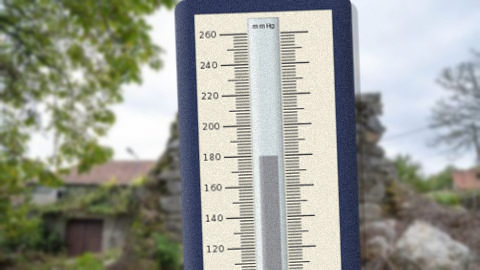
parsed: 180 mmHg
